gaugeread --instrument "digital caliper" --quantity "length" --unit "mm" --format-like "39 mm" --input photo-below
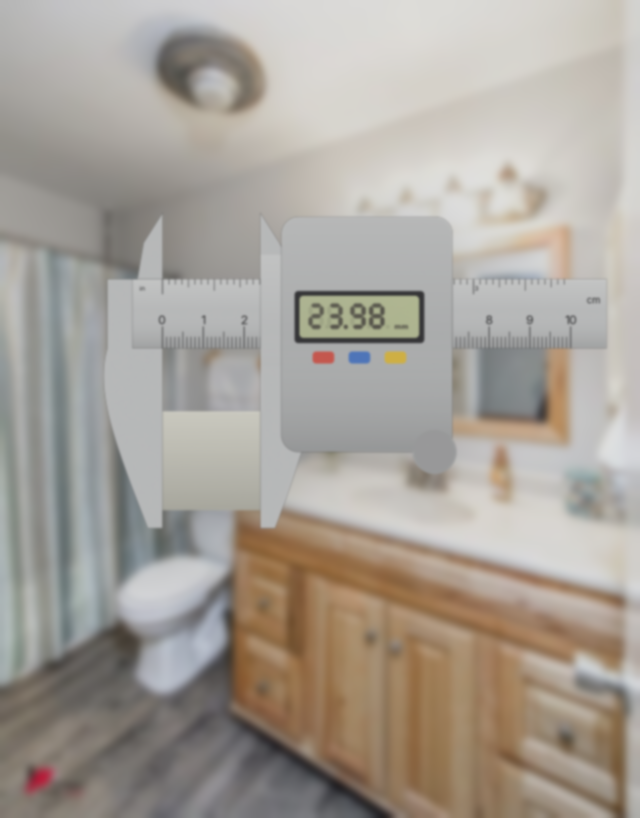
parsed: 23.98 mm
